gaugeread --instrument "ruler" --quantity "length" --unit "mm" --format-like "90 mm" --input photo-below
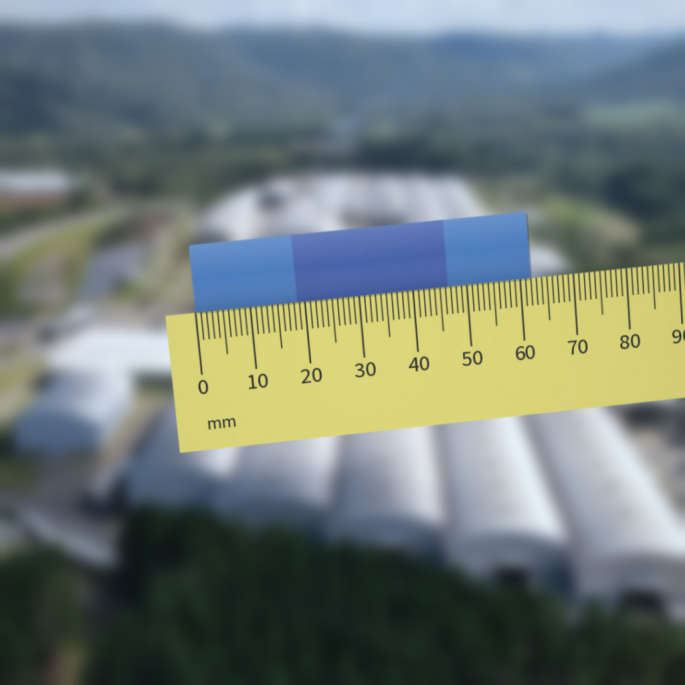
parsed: 62 mm
